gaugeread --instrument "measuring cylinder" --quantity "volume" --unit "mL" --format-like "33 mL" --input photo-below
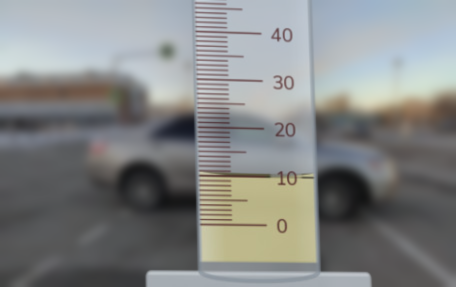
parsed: 10 mL
